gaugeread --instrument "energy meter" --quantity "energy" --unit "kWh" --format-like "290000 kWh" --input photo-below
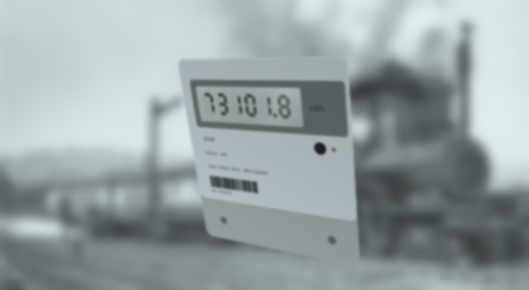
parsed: 73101.8 kWh
